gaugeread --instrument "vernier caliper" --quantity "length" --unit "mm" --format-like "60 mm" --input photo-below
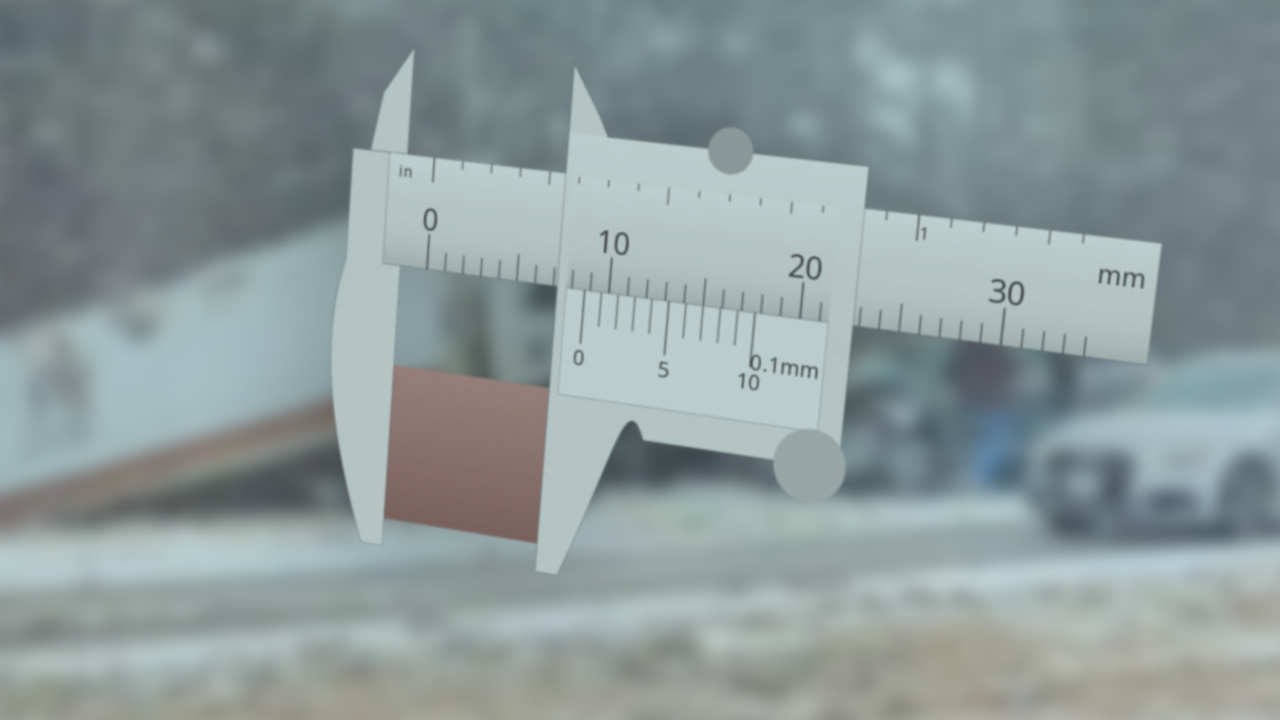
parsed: 8.7 mm
